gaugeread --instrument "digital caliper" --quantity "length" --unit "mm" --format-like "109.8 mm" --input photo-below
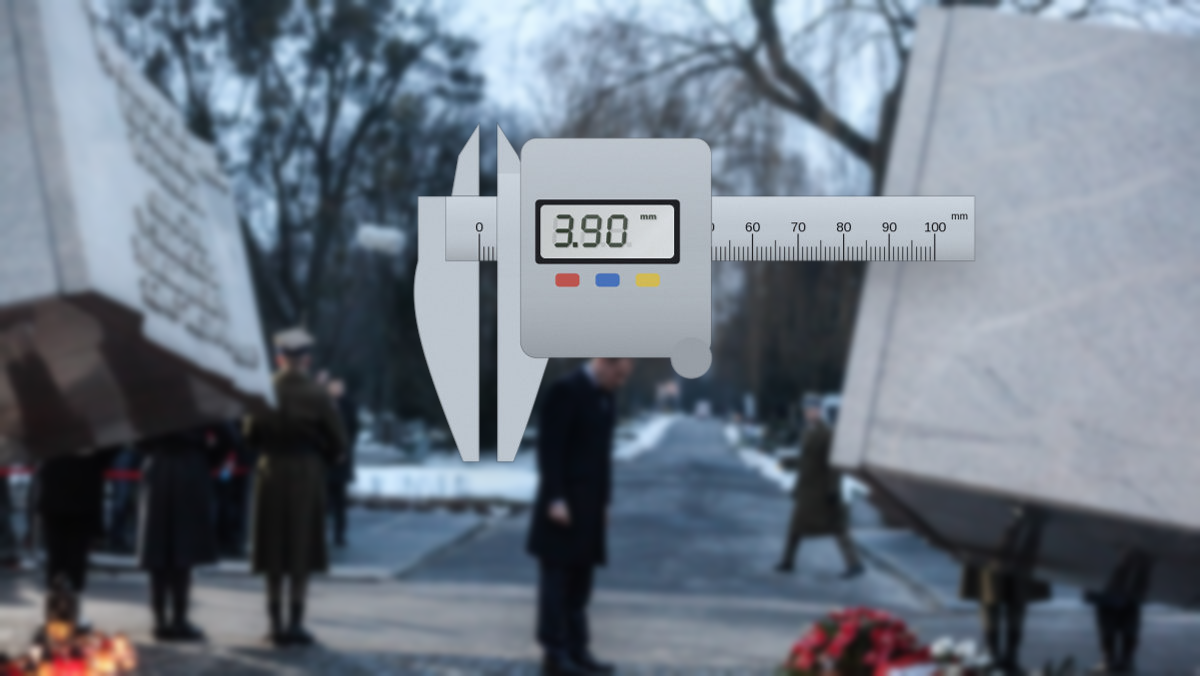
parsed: 3.90 mm
